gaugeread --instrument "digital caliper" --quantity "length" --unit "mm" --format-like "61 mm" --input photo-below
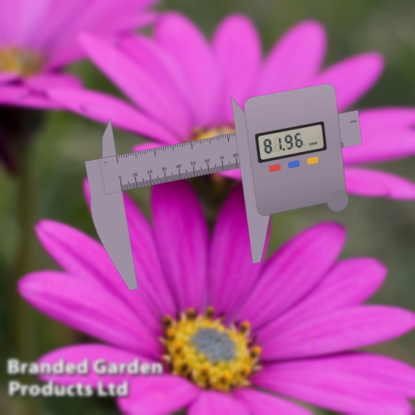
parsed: 81.96 mm
